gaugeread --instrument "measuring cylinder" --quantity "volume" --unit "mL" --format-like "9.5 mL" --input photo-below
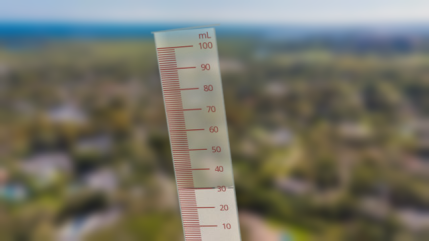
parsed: 30 mL
